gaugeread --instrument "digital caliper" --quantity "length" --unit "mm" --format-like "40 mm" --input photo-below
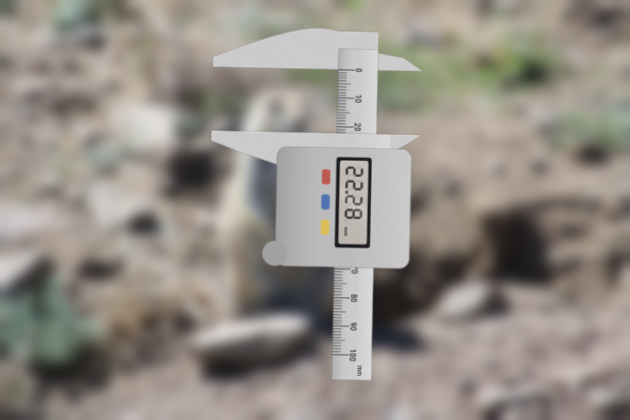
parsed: 22.28 mm
